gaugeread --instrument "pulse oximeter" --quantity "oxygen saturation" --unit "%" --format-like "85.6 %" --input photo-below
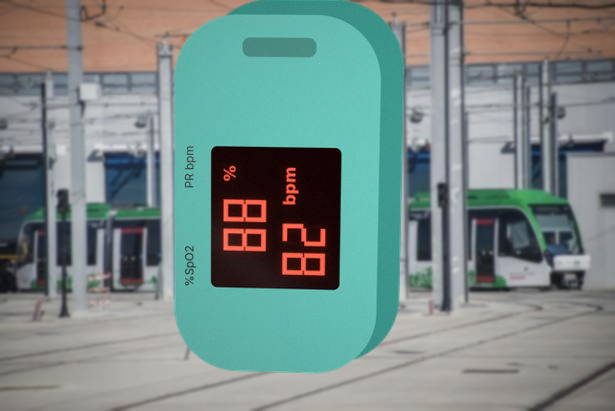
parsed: 88 %
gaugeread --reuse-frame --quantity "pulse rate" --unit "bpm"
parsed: 82 bpm
